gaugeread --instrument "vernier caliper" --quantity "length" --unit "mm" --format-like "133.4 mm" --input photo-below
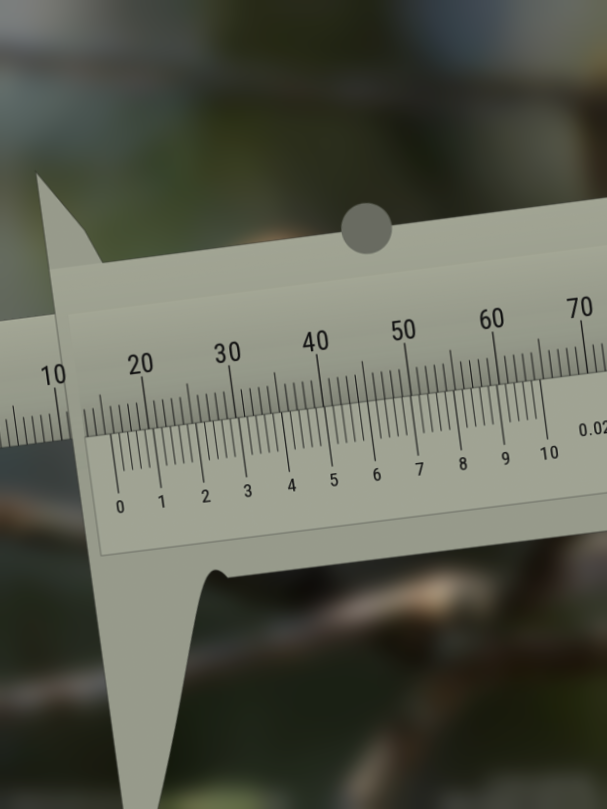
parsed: 15.6 mm
